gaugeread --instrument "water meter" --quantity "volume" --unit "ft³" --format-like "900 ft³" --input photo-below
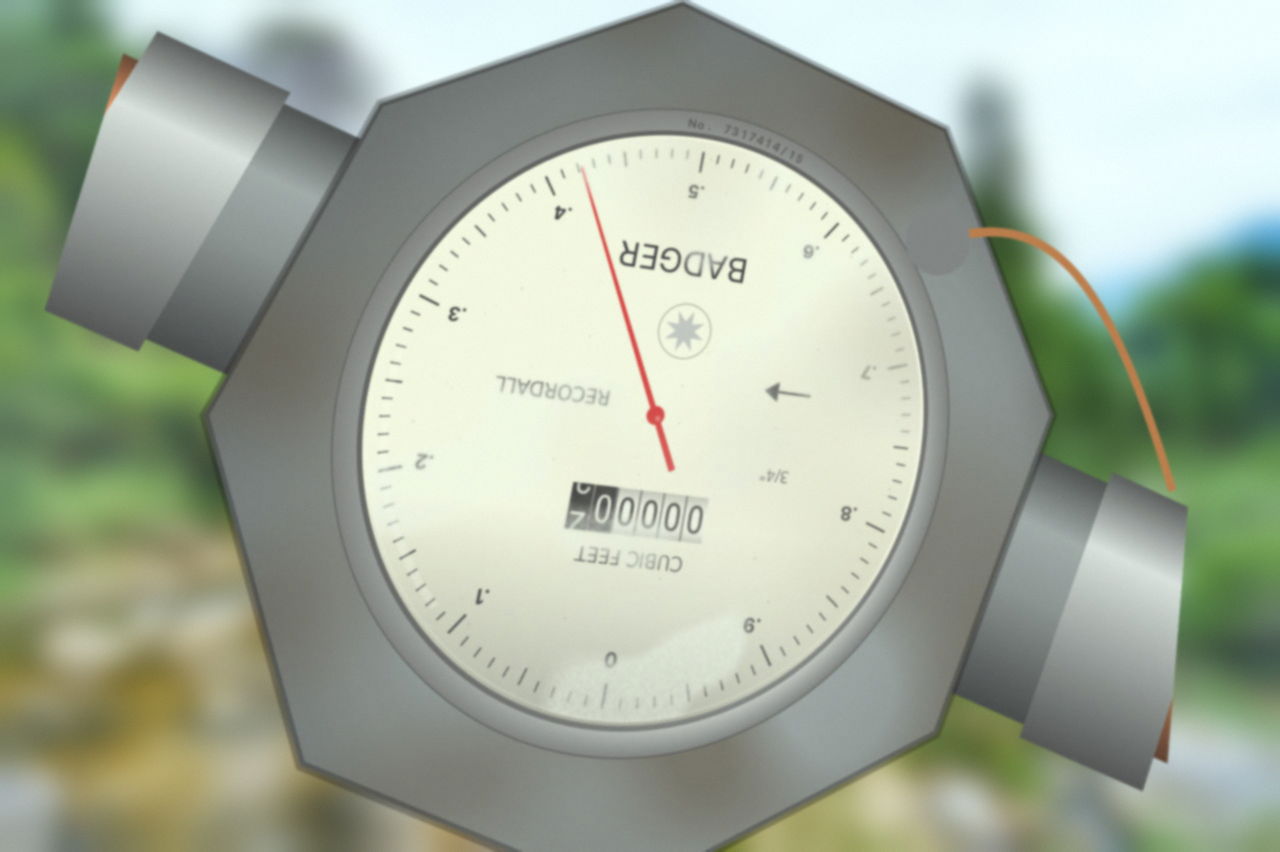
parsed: 2.42 ft³
